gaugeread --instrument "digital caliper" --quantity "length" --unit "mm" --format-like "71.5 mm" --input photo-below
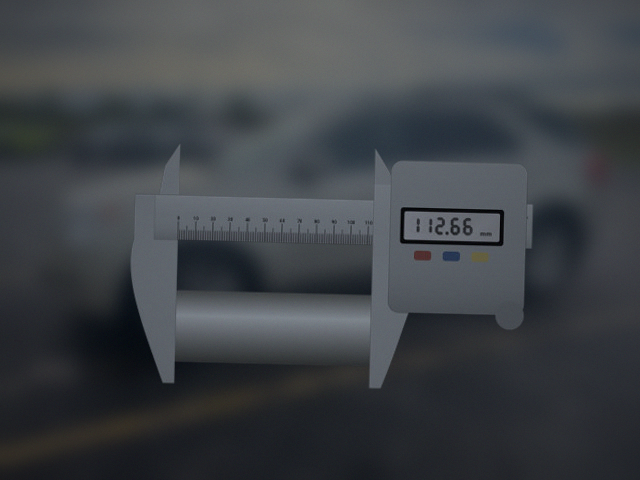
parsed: 112.66 mm
